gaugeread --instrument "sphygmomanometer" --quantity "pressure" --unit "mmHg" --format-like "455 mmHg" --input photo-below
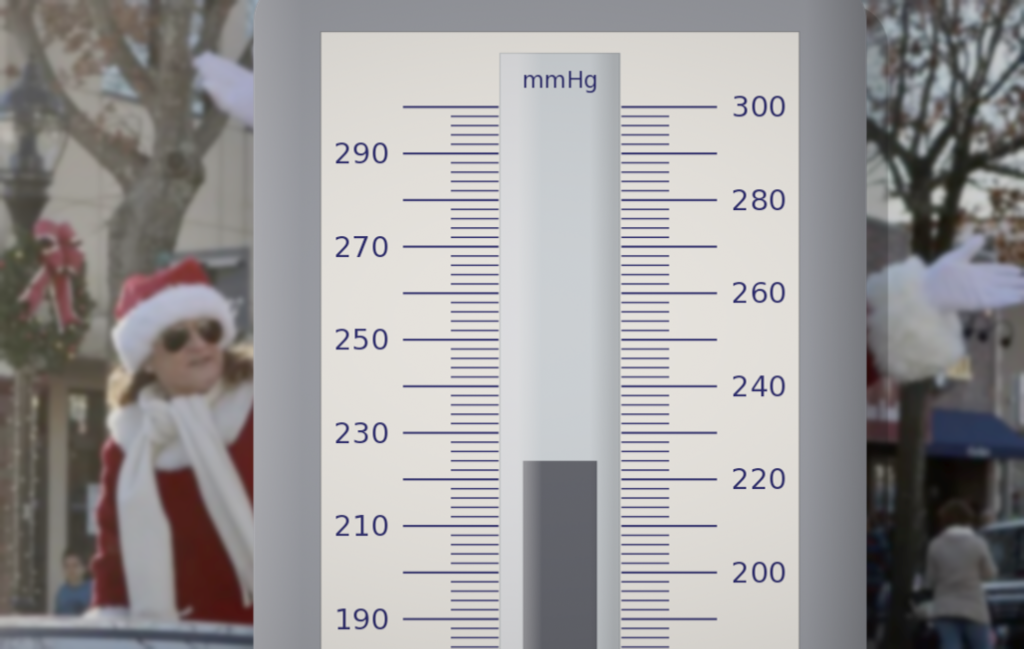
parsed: 224 mmHg
